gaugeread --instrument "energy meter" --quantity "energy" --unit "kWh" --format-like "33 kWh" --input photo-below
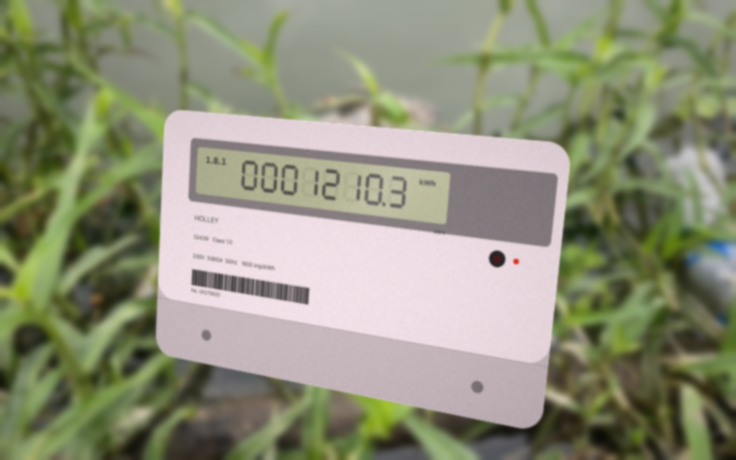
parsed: 1210.3 kWh
